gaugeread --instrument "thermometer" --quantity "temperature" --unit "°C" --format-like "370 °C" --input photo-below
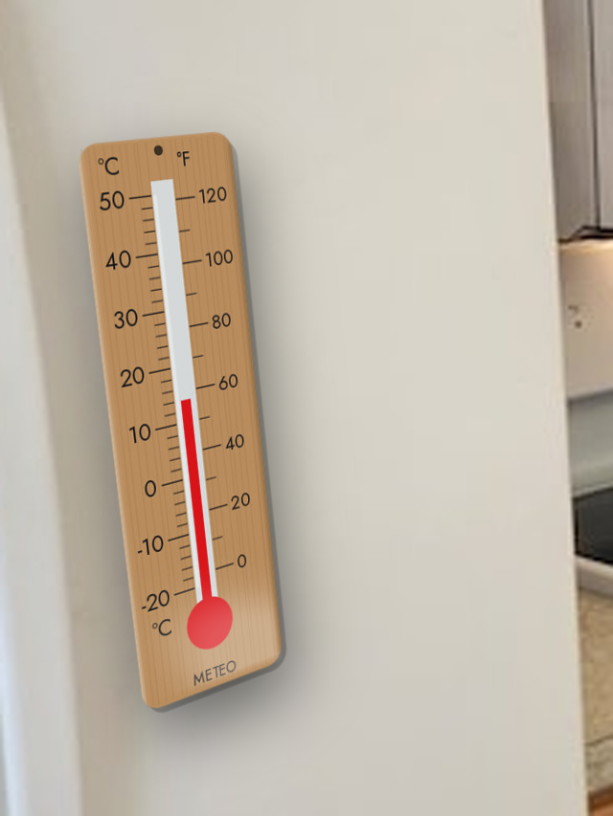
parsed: 14 °C
